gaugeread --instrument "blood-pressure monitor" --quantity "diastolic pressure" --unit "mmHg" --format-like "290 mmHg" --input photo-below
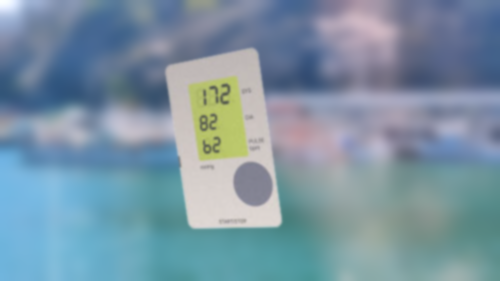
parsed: 82 mmHg
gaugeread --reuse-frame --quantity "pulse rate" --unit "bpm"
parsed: 62 bpm
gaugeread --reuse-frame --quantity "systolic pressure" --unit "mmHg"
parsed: 172 mmHg
